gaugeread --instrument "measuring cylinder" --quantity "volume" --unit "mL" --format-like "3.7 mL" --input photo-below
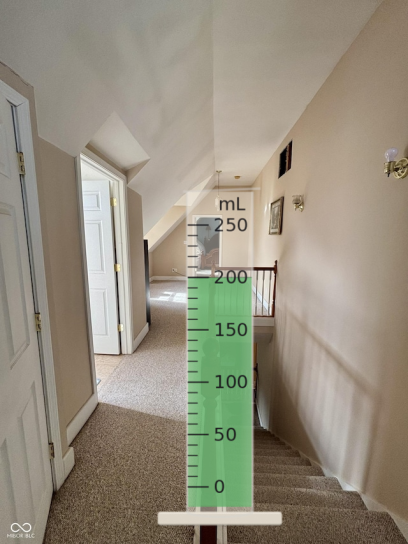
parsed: 200 mL
